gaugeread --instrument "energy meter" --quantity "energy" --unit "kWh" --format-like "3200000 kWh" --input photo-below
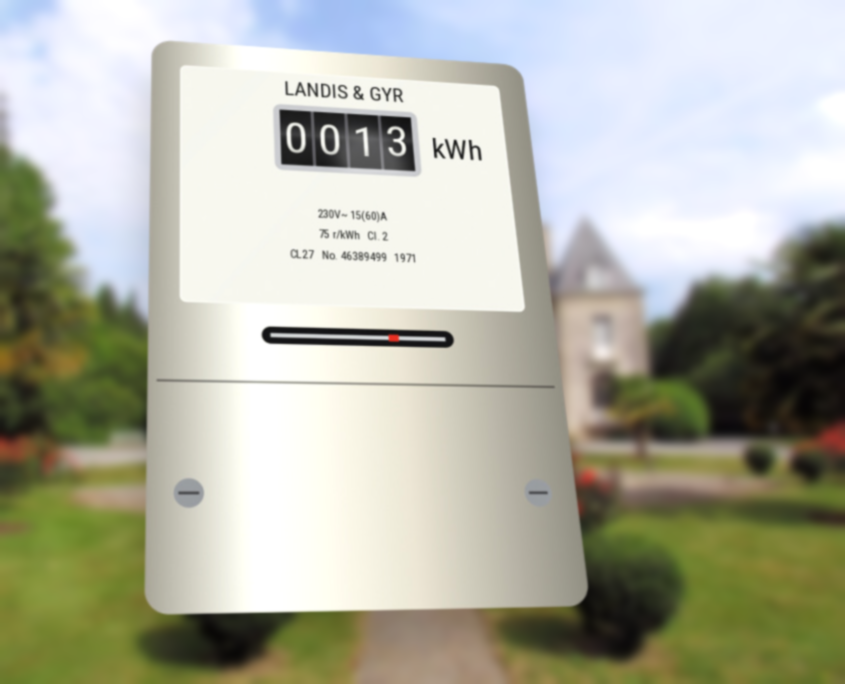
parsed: 13 kWh
